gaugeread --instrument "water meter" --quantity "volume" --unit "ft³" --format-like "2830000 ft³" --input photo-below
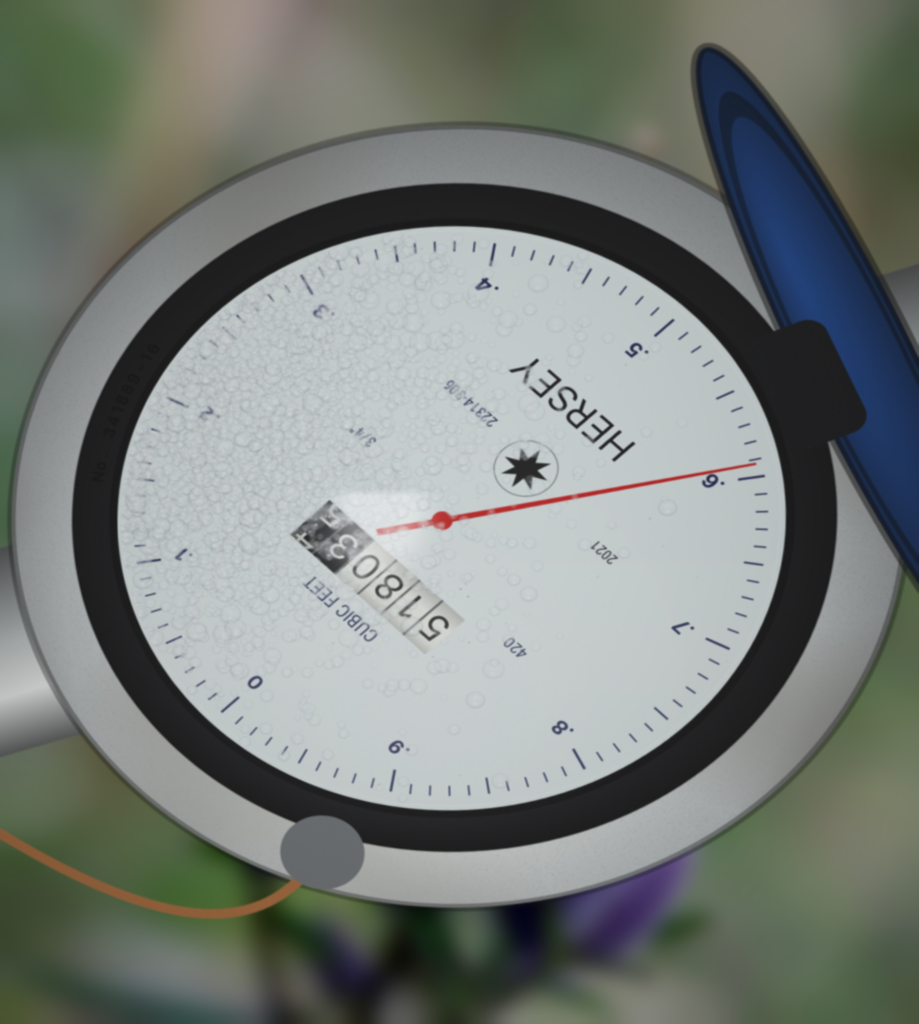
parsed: 518034.59 ft³
